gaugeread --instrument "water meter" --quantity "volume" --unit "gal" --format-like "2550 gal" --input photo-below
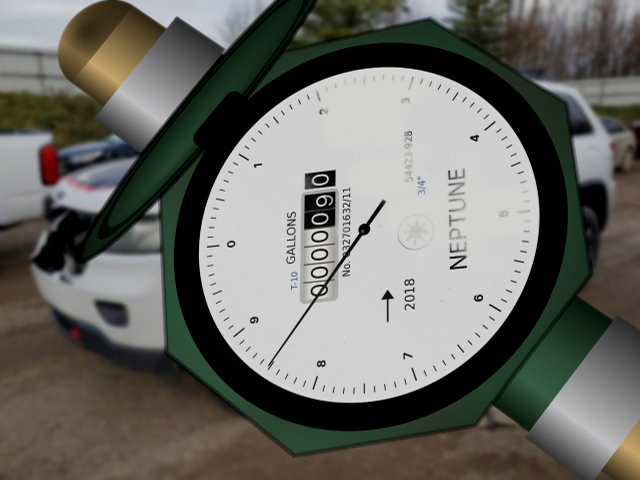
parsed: 88.5 gal
